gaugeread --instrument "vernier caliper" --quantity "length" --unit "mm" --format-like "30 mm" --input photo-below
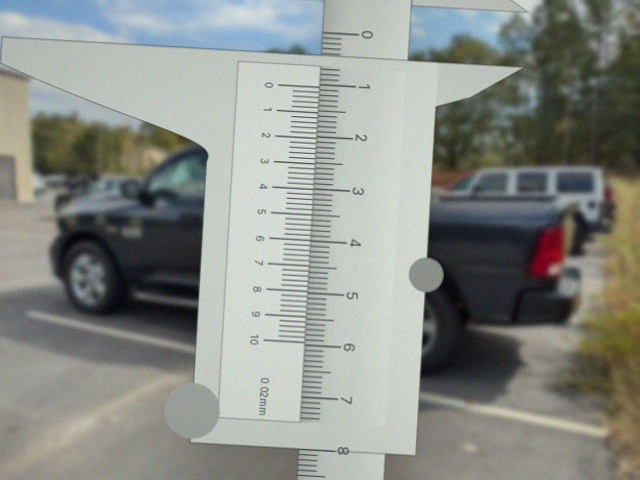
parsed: 10.5 mm
